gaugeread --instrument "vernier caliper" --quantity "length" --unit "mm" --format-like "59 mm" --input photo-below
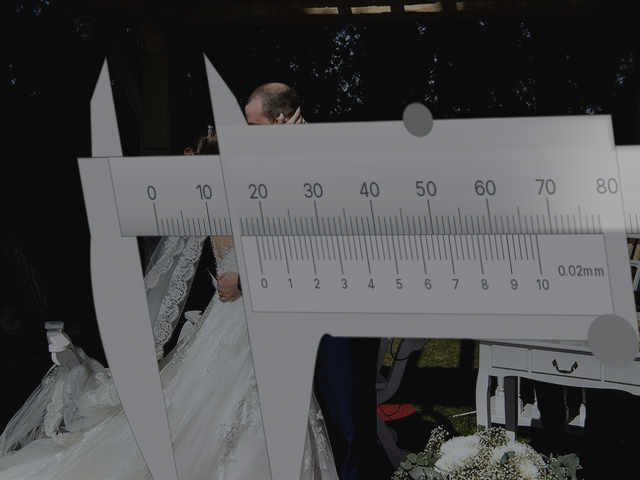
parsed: 18.4 mm
